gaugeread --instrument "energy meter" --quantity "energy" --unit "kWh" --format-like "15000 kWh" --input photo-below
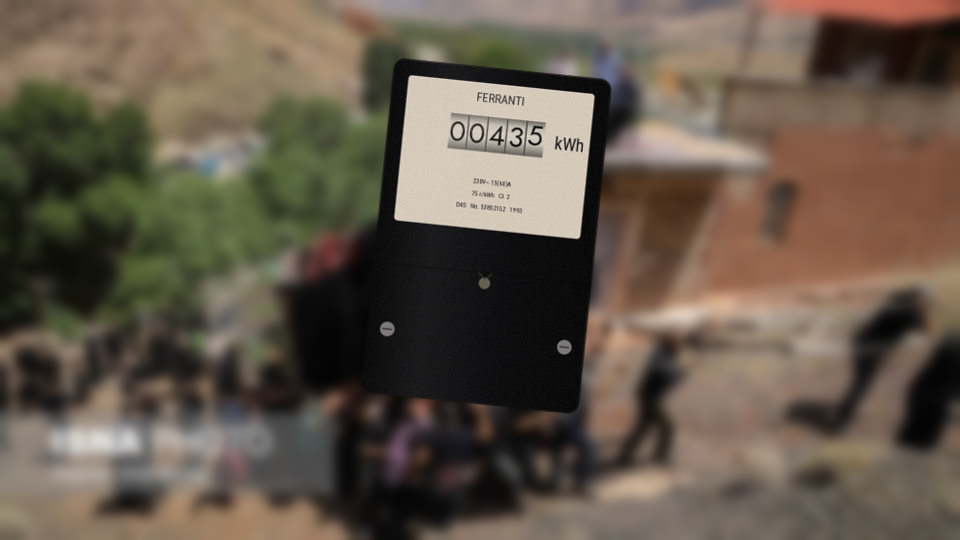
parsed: 435 kWh
